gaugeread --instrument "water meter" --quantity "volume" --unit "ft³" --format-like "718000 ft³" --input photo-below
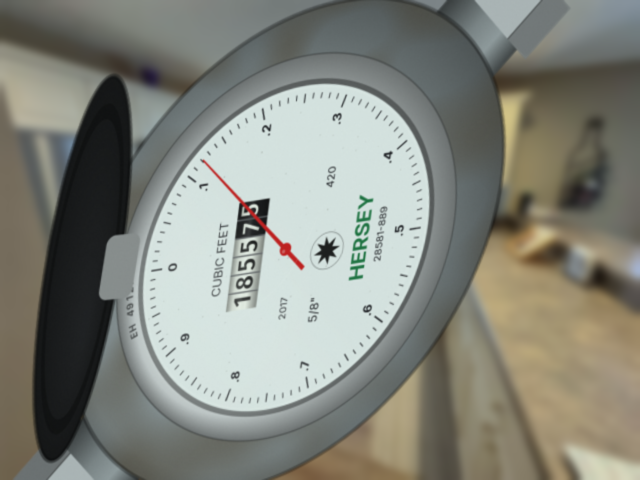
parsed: 185575.12 ft³
